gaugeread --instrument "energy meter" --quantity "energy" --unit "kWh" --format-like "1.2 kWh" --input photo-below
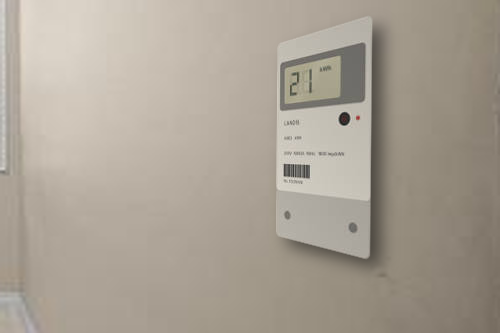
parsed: 21 kWh
